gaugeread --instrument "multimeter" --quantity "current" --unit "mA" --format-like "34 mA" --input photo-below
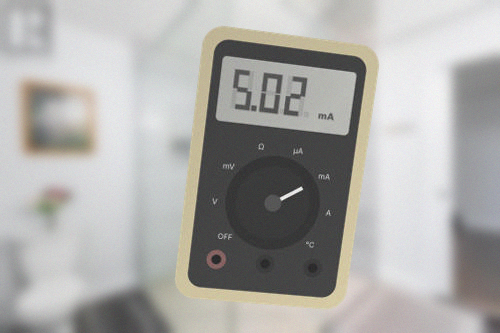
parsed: 5.02 mA
